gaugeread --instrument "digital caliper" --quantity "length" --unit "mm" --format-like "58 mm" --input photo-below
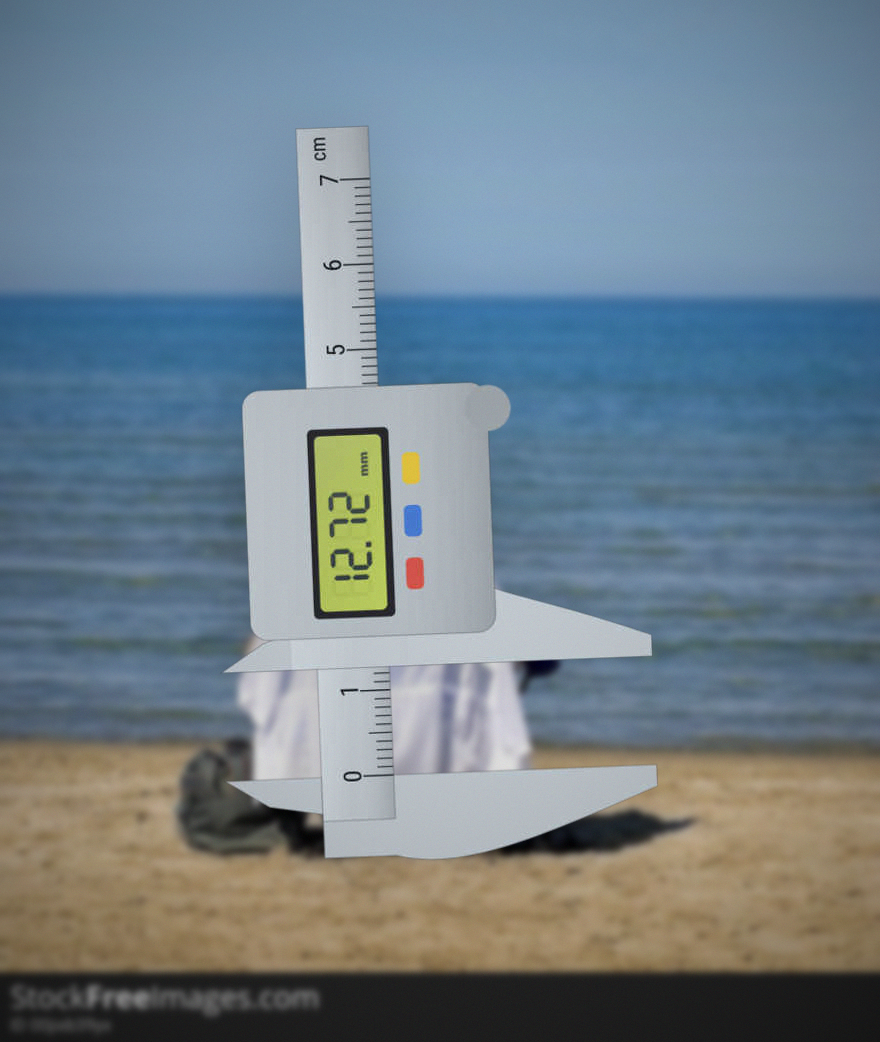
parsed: 12.72 mm
